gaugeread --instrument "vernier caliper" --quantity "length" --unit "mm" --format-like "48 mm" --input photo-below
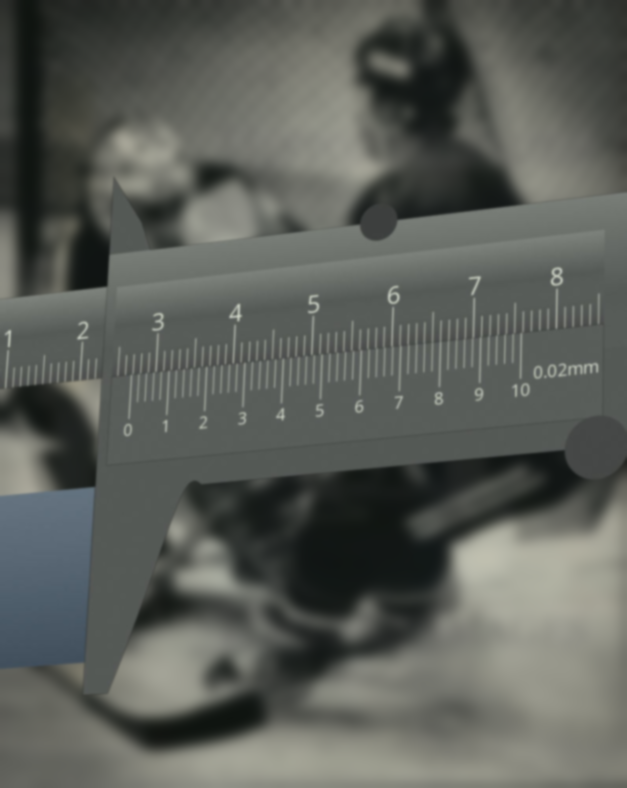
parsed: 26.8 mm
